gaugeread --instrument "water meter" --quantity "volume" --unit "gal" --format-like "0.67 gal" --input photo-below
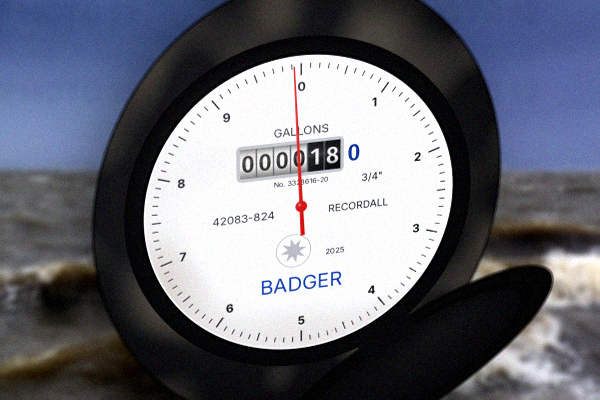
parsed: 179.9 gal
